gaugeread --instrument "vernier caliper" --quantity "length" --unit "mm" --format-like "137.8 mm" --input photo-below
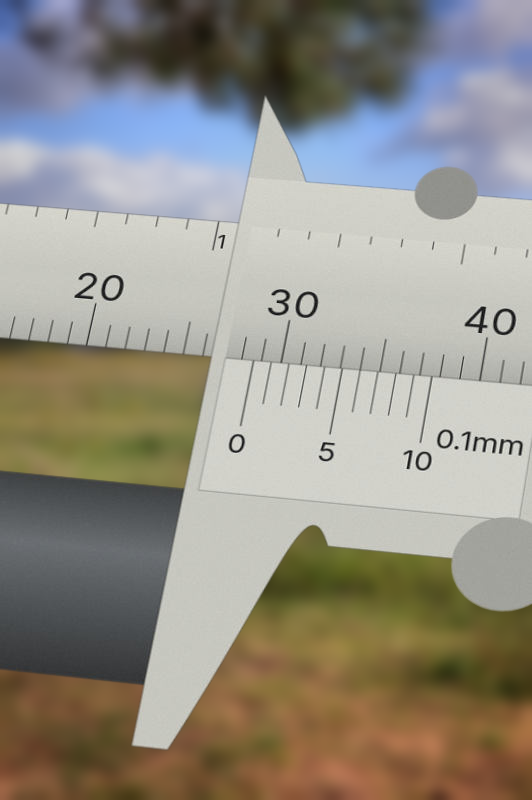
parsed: 28.6 mm
